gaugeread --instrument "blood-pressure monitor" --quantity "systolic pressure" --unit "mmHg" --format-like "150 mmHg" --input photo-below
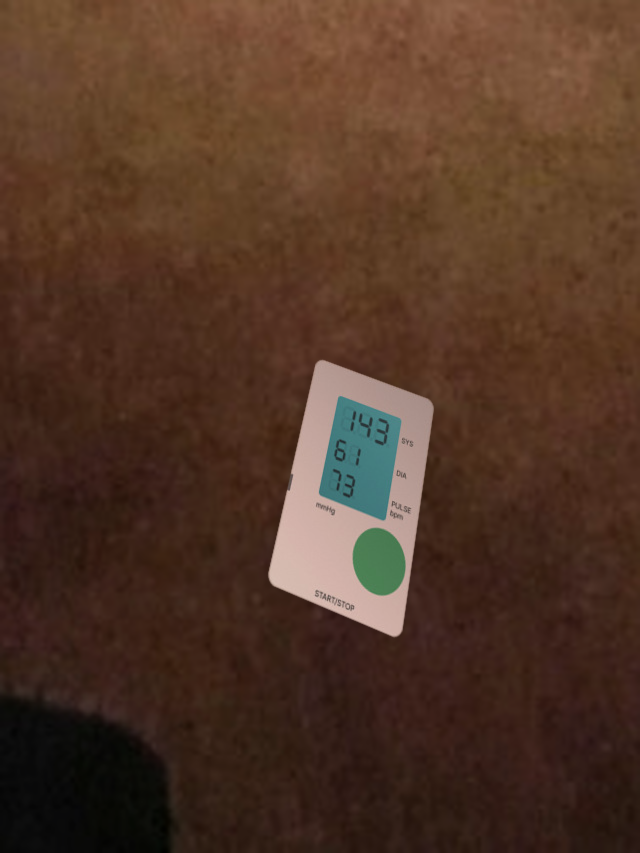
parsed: 143 mmHg
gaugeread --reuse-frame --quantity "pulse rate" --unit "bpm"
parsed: 73 bpm
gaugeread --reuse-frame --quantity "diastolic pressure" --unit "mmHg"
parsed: 61 mmHg
